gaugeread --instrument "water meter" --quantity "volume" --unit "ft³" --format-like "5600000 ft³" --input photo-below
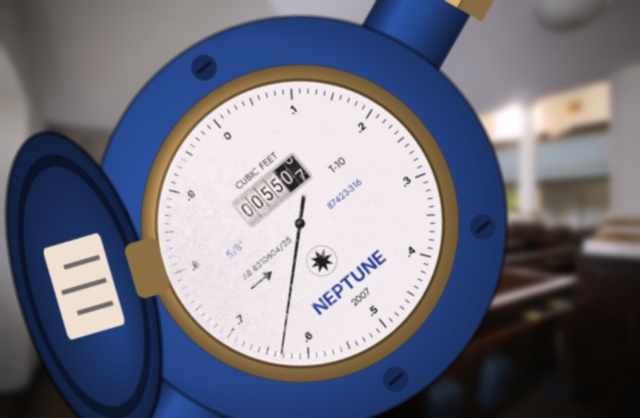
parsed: 5506.63 ft³
